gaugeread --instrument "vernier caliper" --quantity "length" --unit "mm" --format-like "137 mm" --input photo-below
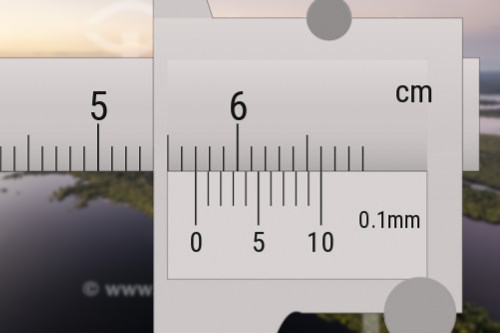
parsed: 57.0 mm
